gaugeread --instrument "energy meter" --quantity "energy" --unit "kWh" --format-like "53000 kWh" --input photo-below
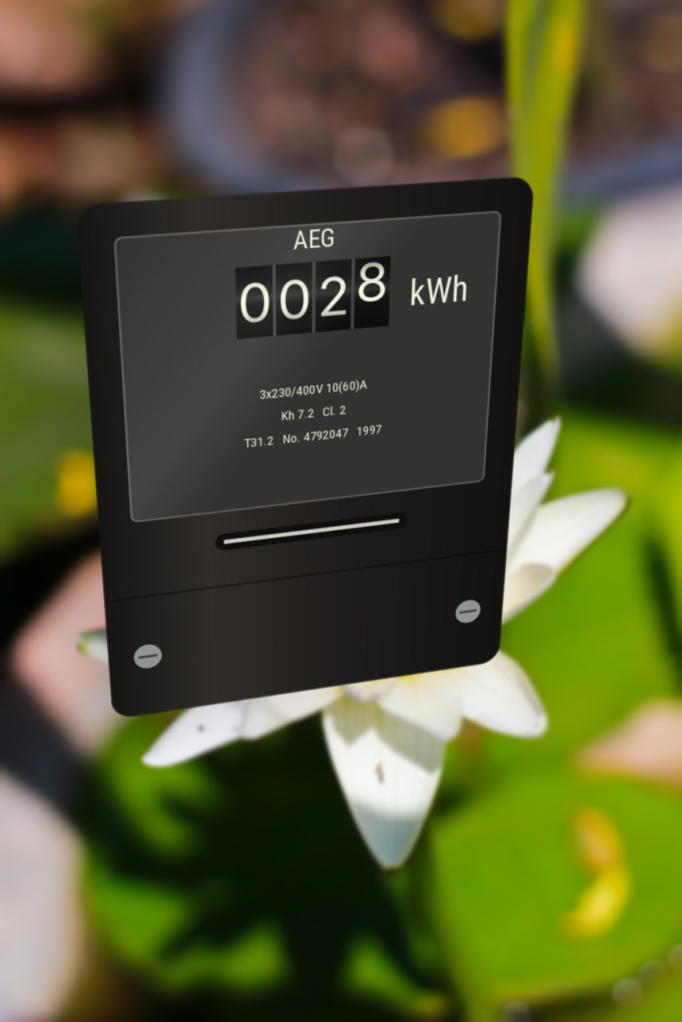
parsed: 28 kWh
